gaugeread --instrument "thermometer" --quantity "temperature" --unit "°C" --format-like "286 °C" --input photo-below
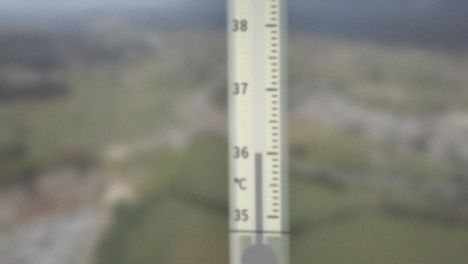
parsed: 36 °C
